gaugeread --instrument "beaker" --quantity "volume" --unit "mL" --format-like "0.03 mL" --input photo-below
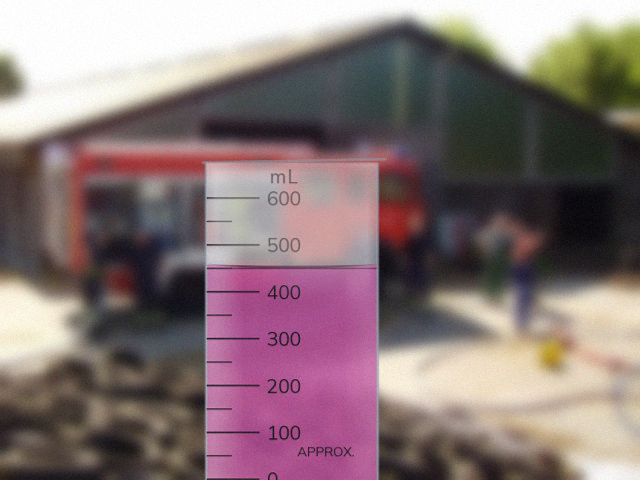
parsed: 450 mL
